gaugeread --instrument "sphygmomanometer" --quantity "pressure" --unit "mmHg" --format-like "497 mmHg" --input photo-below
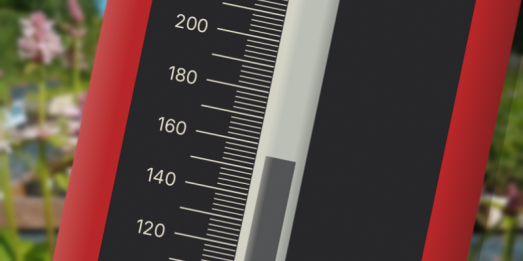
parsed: 156 mmHg
